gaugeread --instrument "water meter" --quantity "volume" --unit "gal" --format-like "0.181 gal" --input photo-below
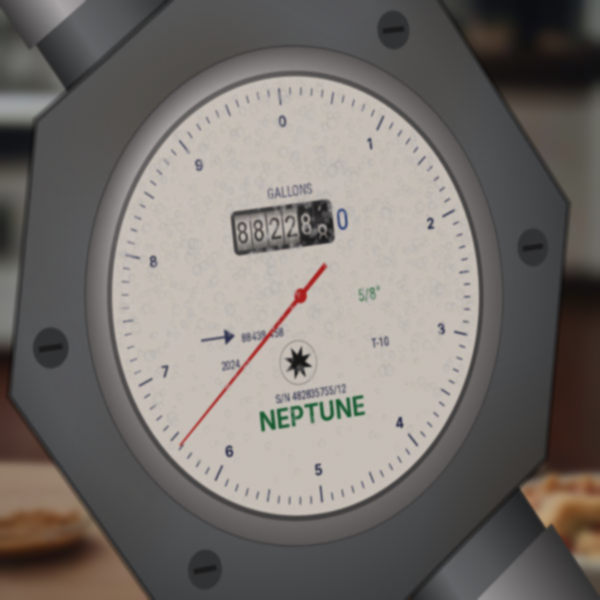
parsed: 8822876.4 gal
